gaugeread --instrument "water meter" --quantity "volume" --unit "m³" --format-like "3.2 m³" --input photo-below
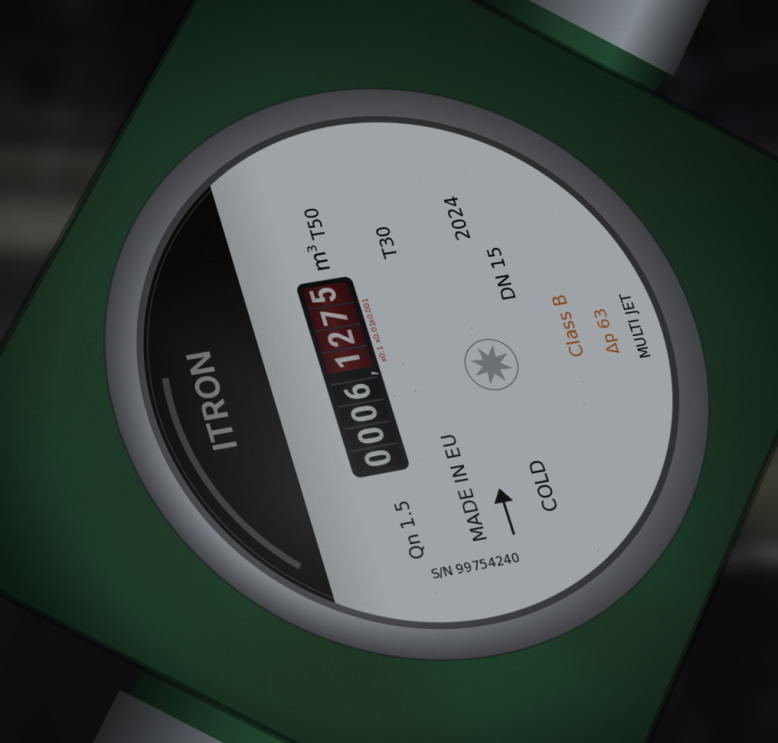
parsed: 6.1275 m³
